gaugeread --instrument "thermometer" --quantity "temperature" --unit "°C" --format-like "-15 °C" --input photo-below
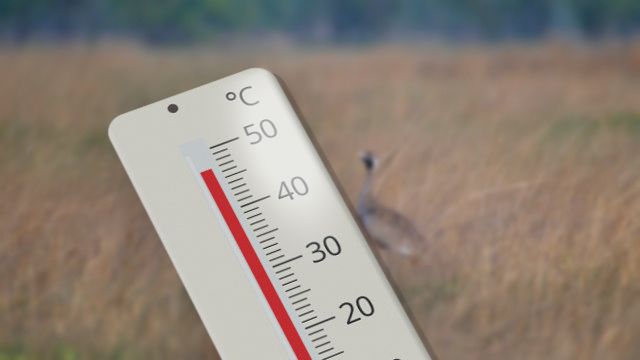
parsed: 47 °C
